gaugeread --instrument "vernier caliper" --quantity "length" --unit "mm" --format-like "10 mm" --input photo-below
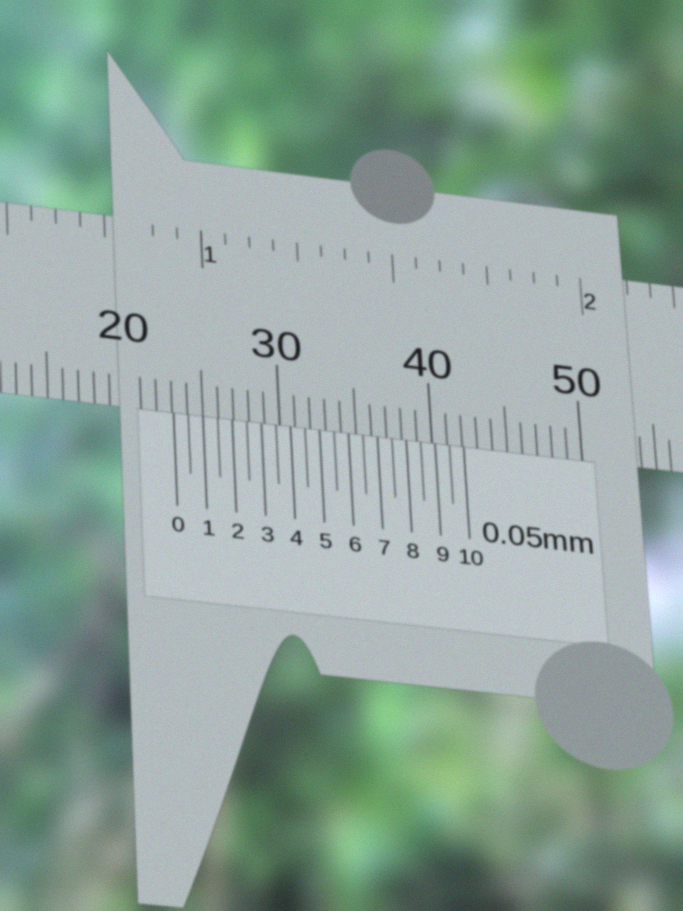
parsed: 23.1 mm
